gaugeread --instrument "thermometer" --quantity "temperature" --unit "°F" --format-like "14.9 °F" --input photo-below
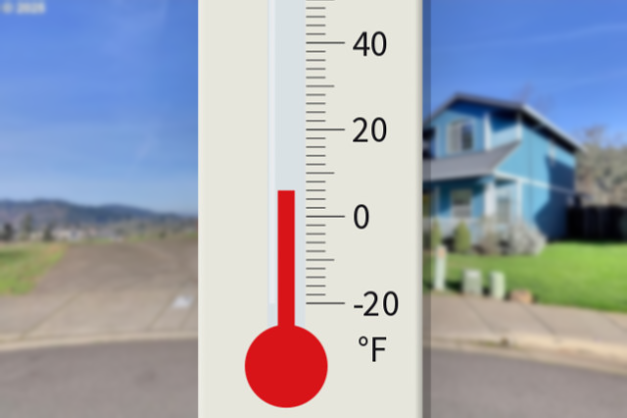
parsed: 6 °F
